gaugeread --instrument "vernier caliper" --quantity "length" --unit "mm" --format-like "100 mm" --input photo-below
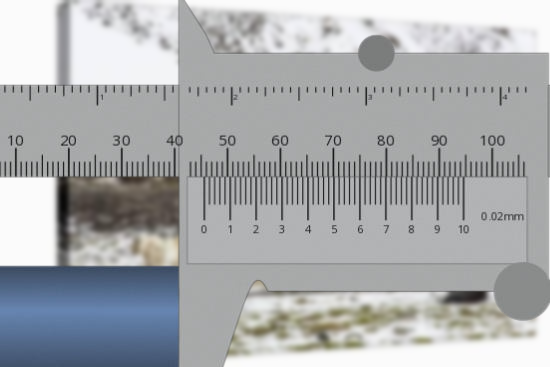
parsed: 45.6 mm
